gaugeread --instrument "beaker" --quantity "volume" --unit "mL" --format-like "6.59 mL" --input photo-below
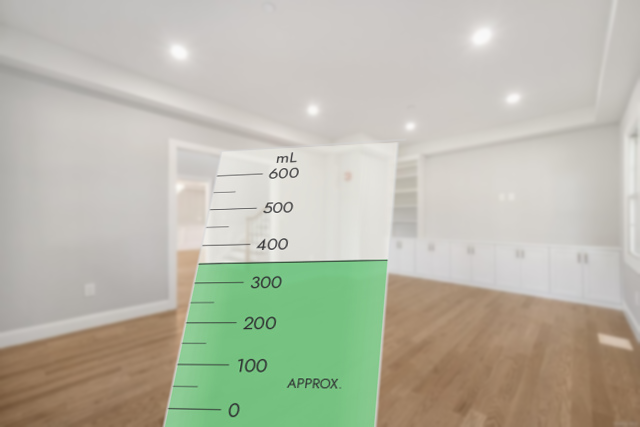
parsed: 350 mL
